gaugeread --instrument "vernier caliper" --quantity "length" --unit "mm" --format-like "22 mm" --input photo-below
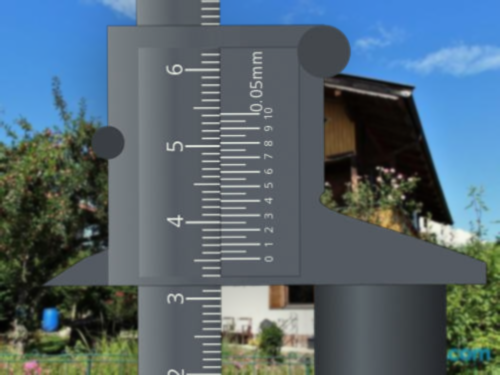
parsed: 35.2 mm
